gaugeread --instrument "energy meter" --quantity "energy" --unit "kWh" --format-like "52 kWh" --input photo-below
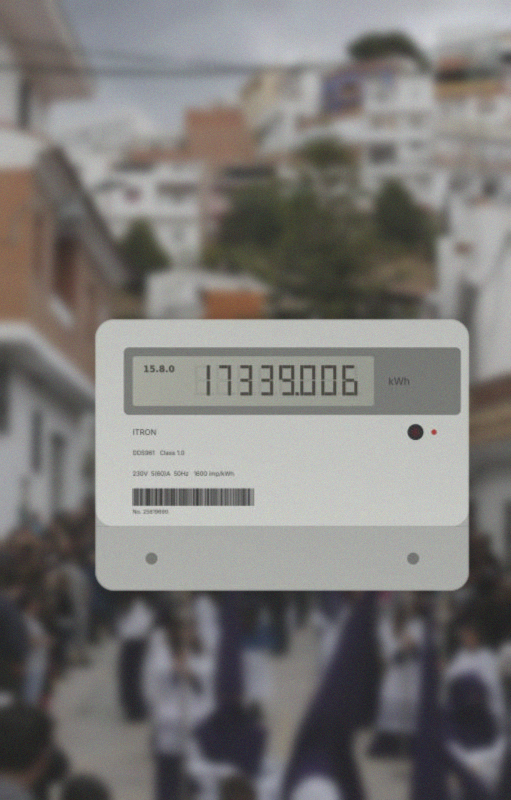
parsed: 17339.006 kWh
